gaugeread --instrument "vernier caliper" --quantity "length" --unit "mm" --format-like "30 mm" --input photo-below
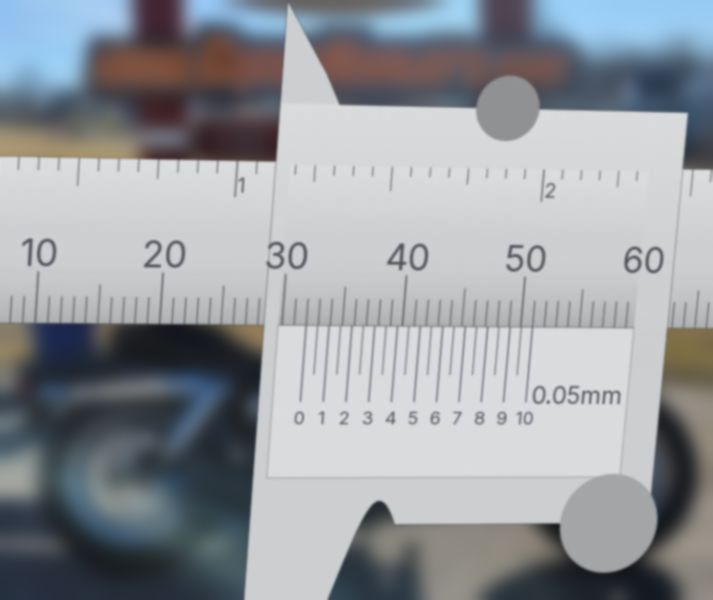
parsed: 32.0 mm
